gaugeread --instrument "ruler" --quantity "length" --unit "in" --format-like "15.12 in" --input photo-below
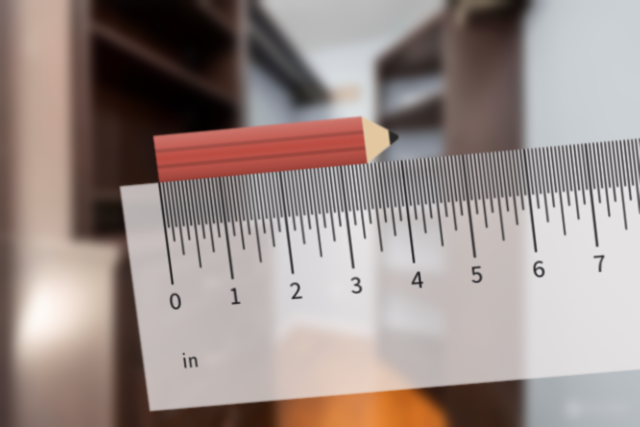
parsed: 4 in
